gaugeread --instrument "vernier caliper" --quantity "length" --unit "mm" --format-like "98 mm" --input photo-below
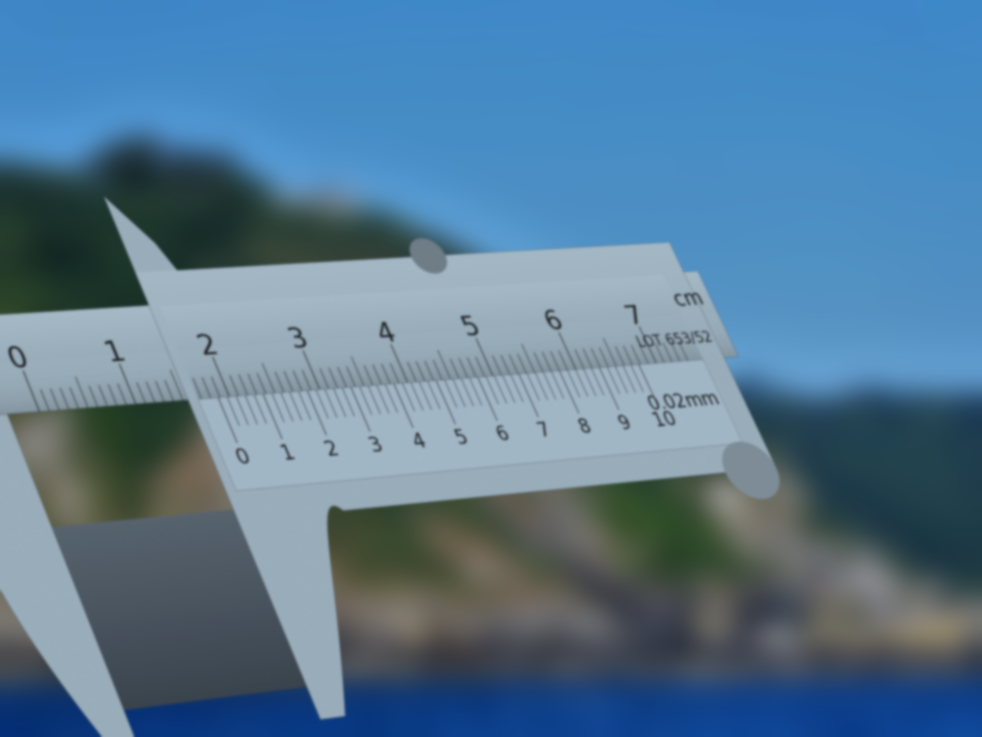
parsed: 18.8 mm
